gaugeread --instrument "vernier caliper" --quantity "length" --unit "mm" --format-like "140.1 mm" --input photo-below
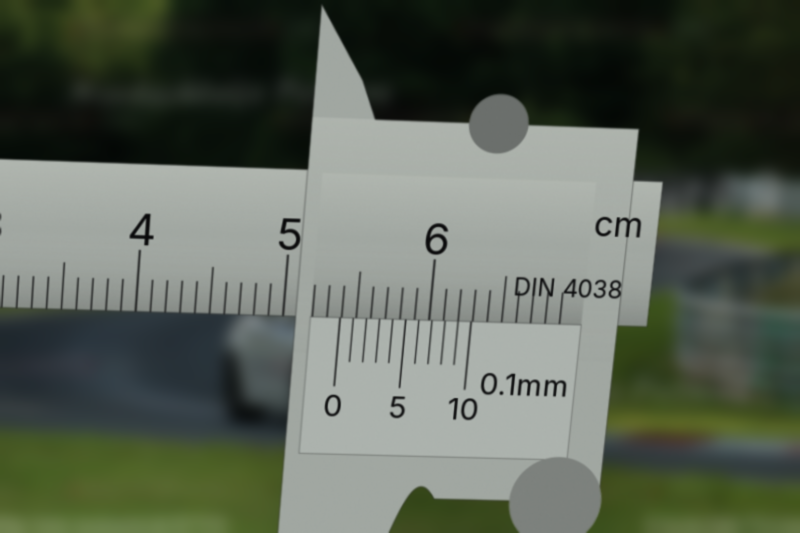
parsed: 53.9 mm
